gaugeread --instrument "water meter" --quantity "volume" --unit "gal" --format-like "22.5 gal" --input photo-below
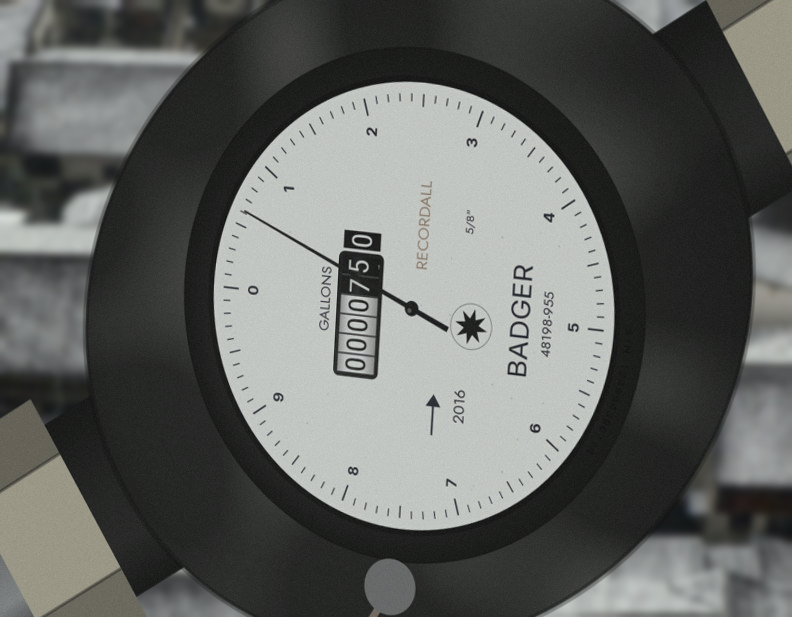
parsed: 750.6 gal
